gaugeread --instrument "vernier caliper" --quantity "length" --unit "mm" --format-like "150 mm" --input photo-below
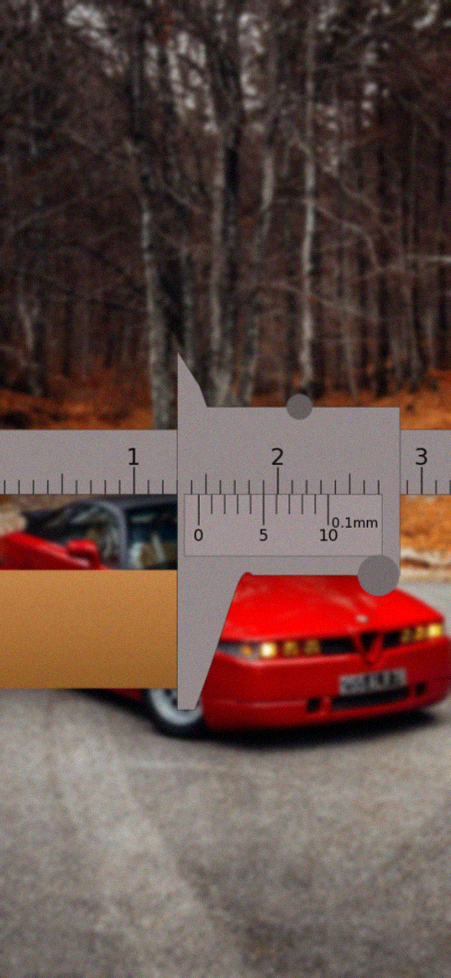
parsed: 14.5 mm
